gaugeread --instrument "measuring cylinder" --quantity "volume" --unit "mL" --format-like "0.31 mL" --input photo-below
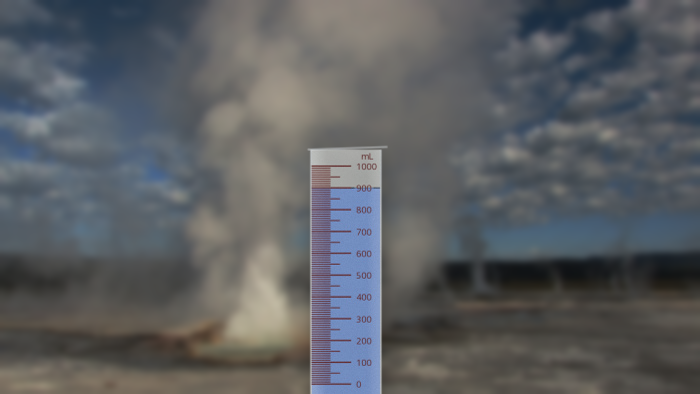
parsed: 900 mL
